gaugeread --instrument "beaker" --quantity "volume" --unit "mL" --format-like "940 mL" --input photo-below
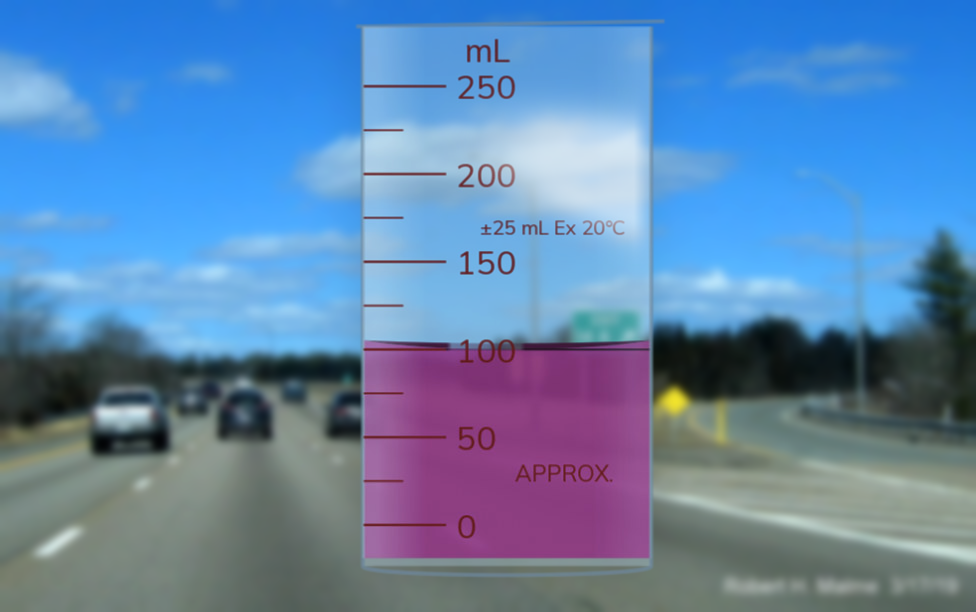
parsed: 100 mL
